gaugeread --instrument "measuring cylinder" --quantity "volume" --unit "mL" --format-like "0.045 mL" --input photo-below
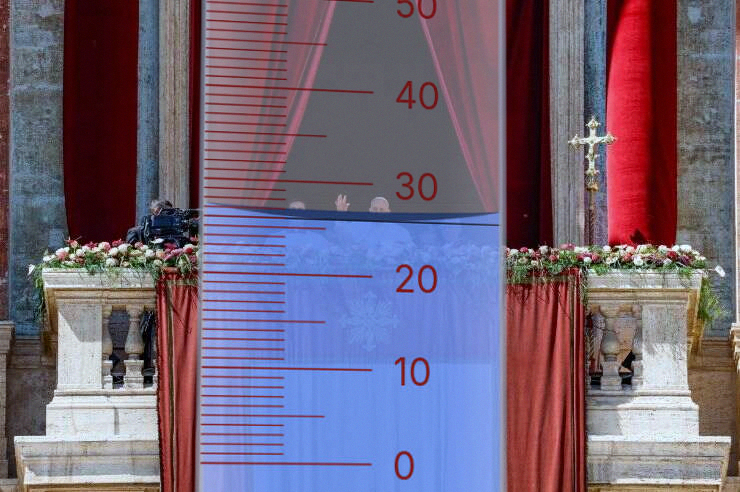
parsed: 26 mL
